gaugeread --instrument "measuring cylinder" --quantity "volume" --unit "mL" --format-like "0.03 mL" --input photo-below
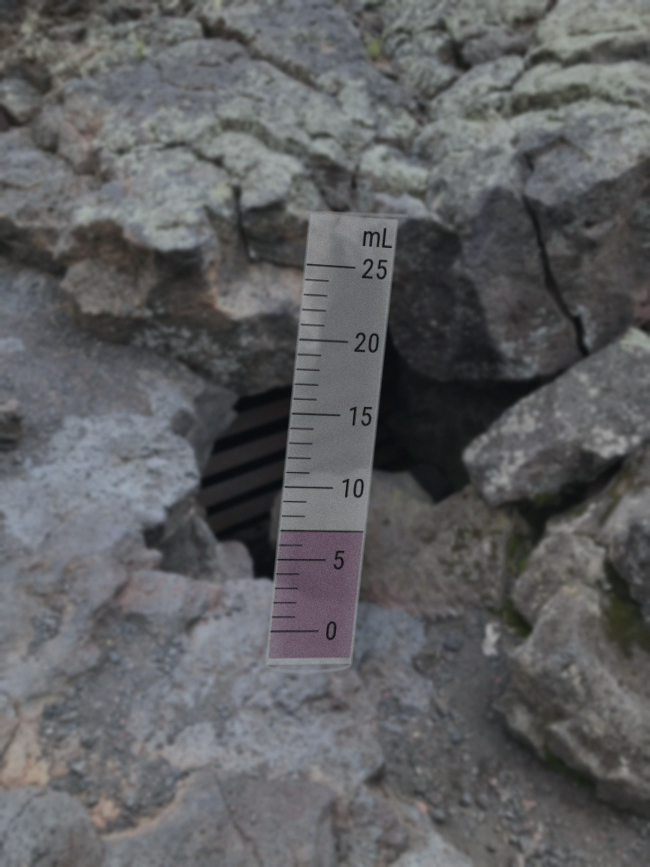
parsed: 7 mL
